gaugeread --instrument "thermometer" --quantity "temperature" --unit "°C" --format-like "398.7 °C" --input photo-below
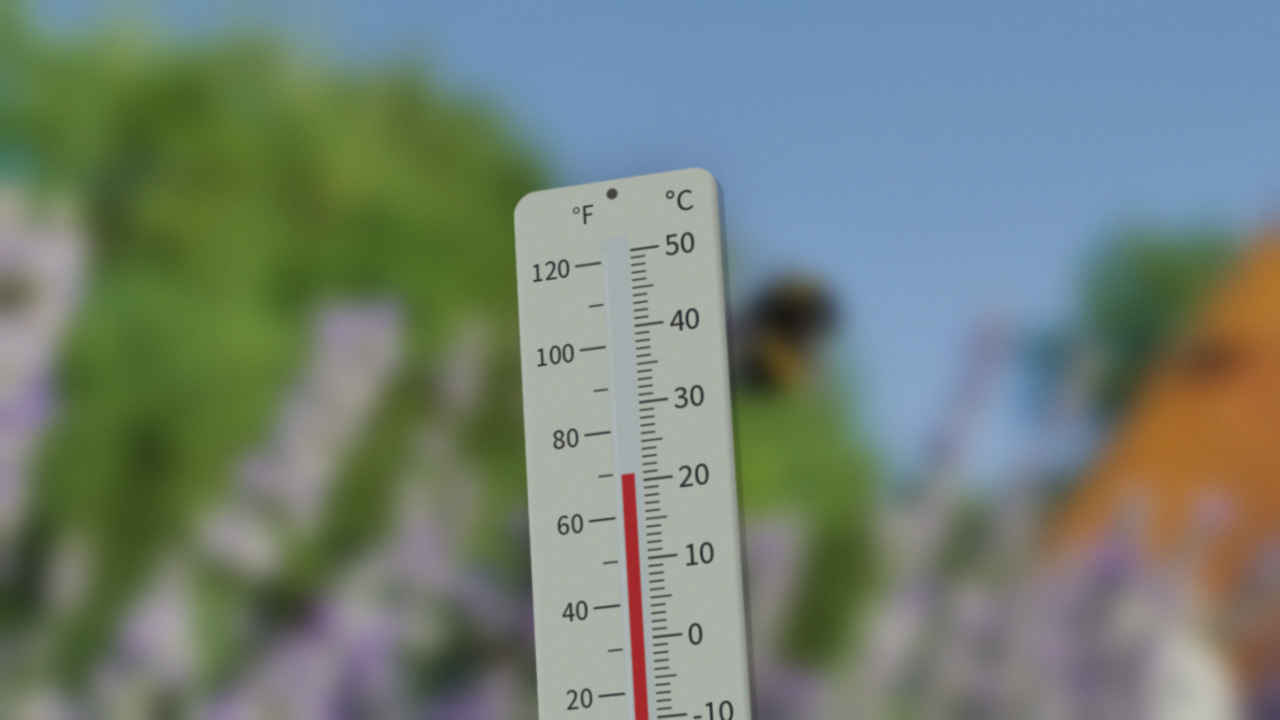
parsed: 21 °C
